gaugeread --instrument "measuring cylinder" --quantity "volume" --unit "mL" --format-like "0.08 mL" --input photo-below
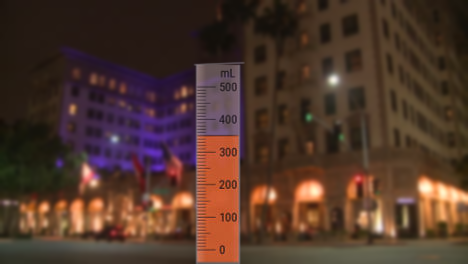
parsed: 350 mL
